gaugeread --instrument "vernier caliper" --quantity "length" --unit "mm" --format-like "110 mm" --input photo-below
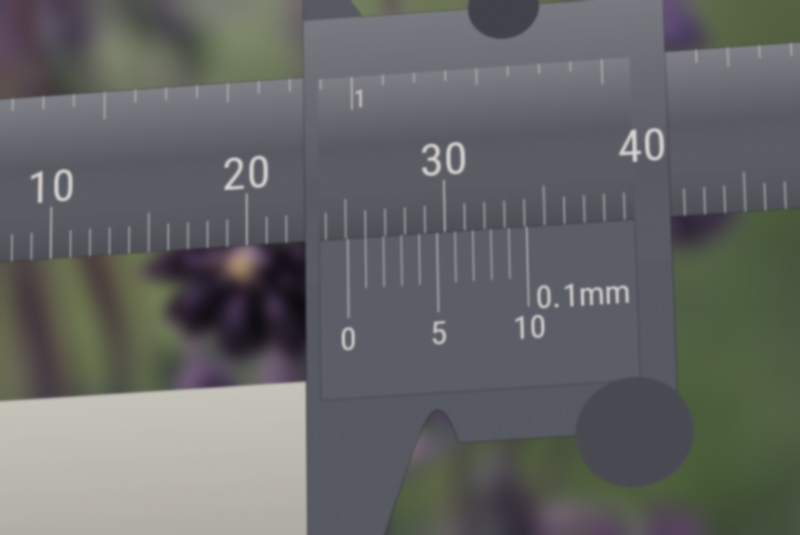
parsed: 25.1 mm
